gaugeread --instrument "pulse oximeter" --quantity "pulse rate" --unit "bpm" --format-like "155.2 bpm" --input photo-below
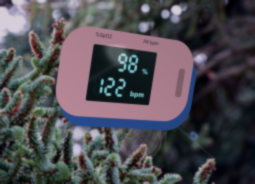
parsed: 122 bpm
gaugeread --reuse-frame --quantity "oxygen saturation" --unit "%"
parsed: 98 %
